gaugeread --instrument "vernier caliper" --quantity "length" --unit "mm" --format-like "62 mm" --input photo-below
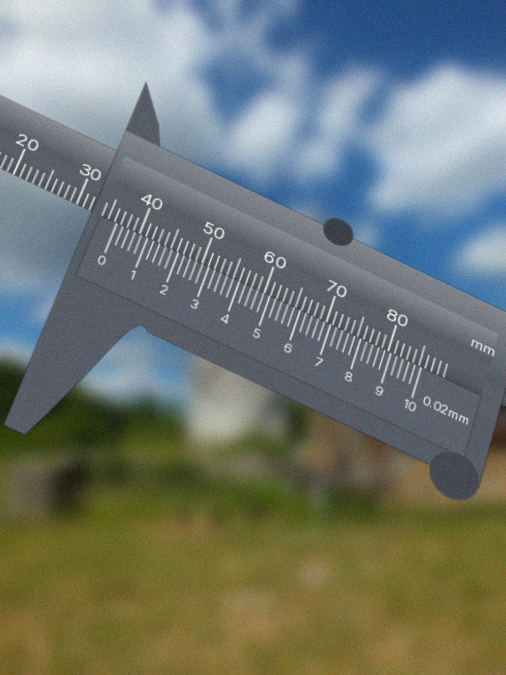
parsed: 36.4 mm
